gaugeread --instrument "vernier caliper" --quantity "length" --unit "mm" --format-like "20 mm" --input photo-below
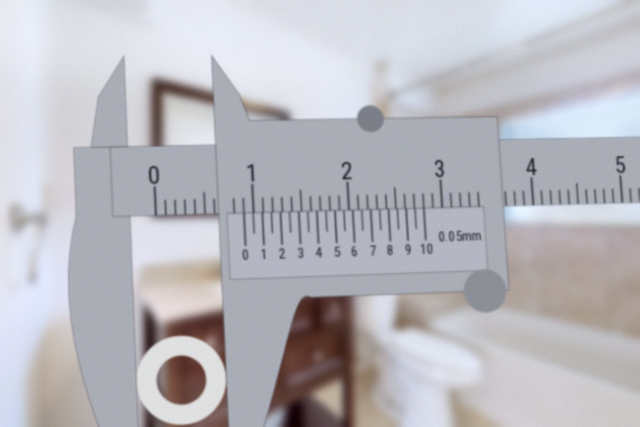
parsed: 9.0 mm
